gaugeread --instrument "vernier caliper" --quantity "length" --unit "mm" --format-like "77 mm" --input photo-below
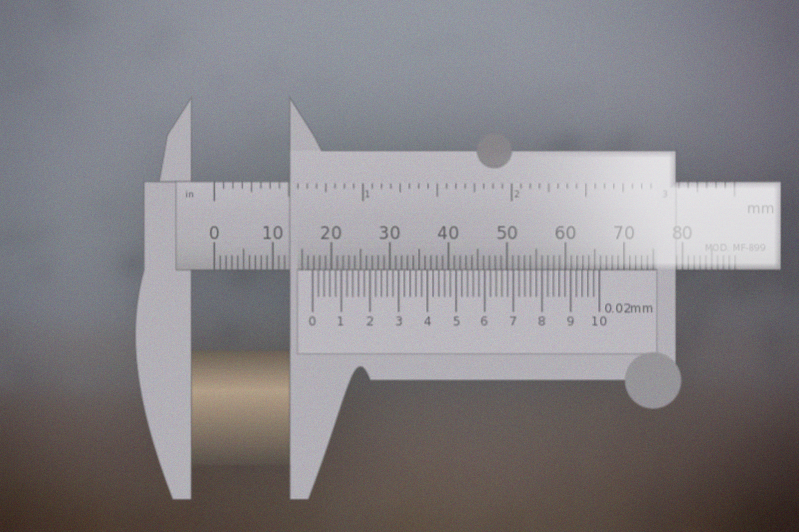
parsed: 16.8 mm
